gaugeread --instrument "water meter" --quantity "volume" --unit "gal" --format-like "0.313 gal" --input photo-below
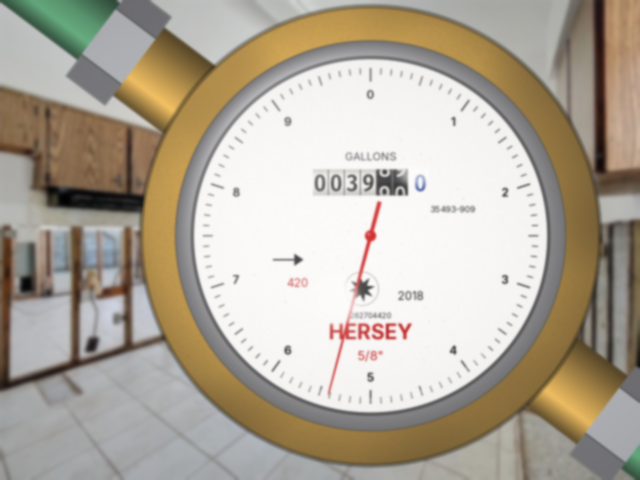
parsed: 39895.4 gal
